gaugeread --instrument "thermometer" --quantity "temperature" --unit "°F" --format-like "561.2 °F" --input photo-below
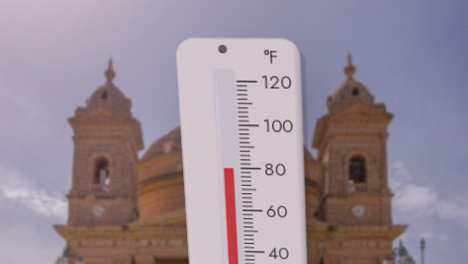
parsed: 80 °F
